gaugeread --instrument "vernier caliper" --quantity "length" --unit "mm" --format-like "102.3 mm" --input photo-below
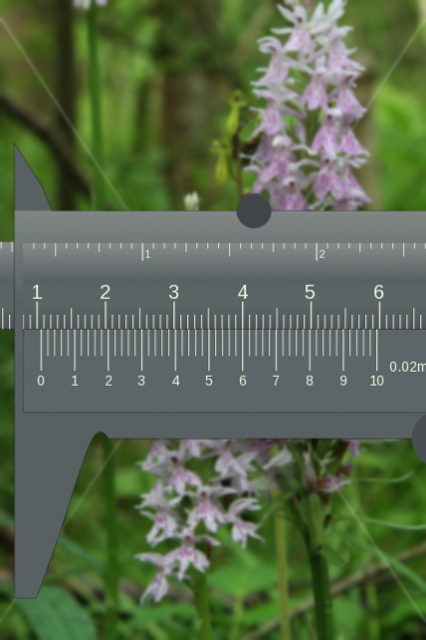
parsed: 10.6 mm
